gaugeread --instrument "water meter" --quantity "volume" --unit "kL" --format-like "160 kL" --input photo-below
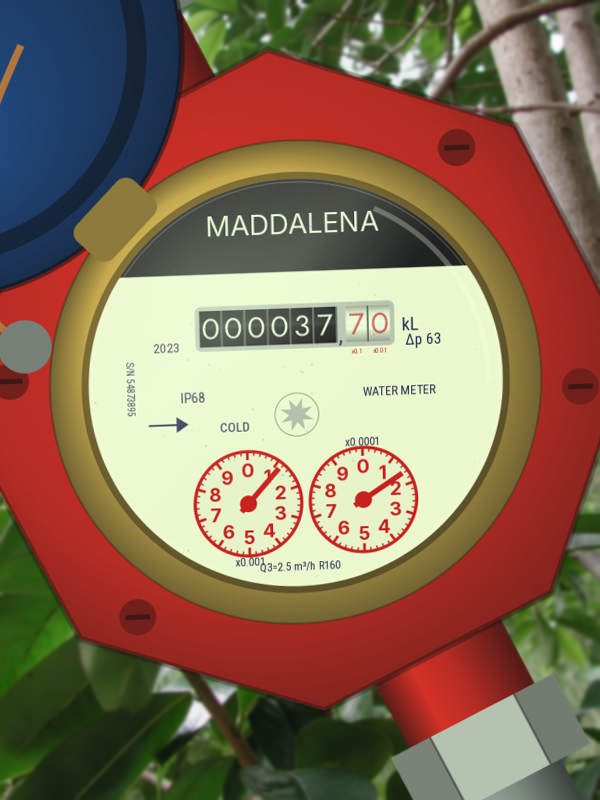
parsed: 37.7011 kL
